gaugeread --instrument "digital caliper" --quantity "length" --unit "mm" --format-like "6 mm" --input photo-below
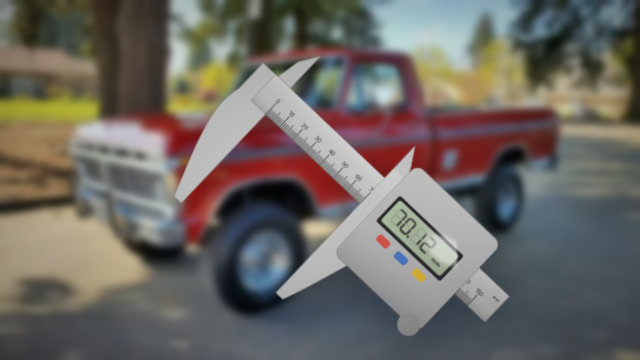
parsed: 70.12 mm
